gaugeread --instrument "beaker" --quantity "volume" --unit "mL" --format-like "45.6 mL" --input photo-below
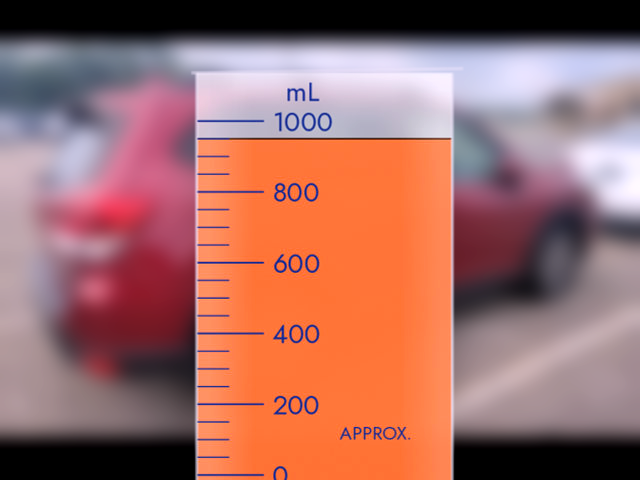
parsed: 950 mL
